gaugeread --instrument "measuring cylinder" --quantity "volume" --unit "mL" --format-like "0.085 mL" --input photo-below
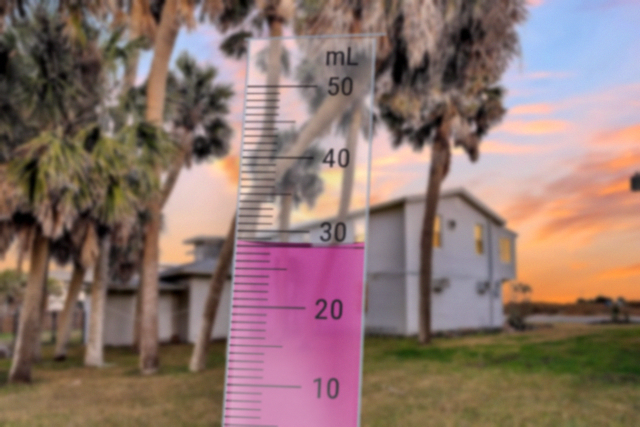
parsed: 28 mL
